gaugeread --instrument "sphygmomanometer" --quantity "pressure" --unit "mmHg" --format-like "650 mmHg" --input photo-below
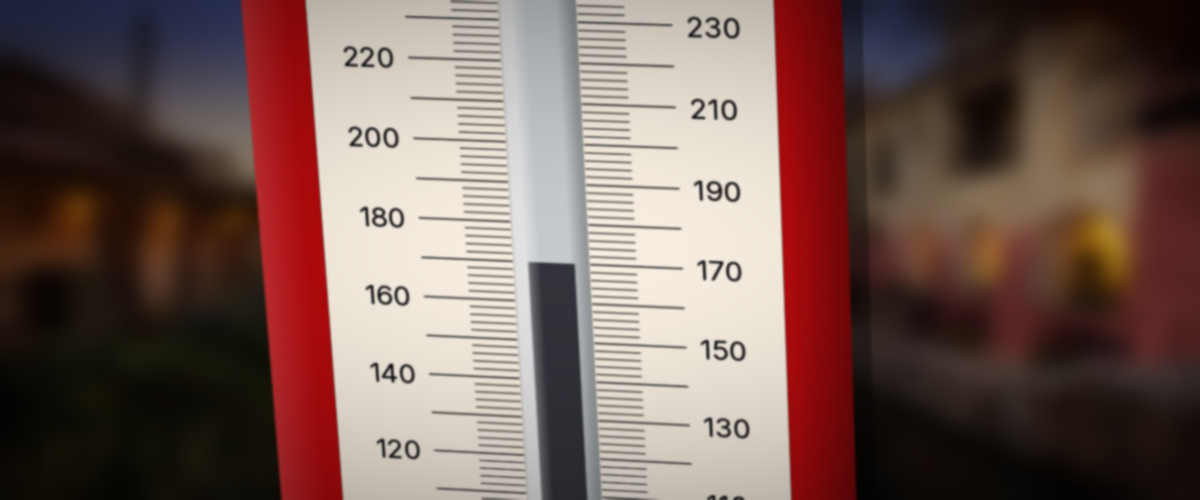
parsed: 170 mmHg
